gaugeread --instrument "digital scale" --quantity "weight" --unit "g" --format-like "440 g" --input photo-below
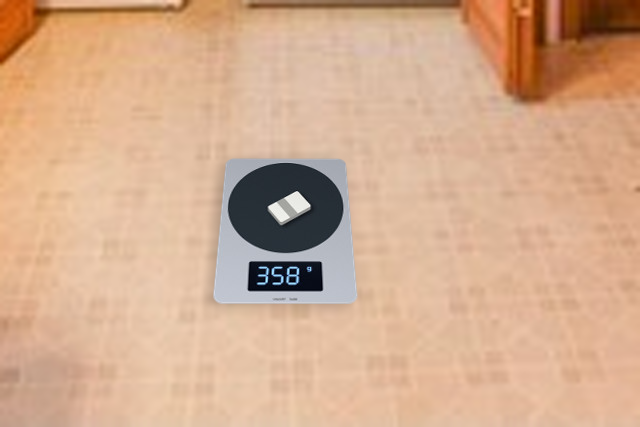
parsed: 358 g
